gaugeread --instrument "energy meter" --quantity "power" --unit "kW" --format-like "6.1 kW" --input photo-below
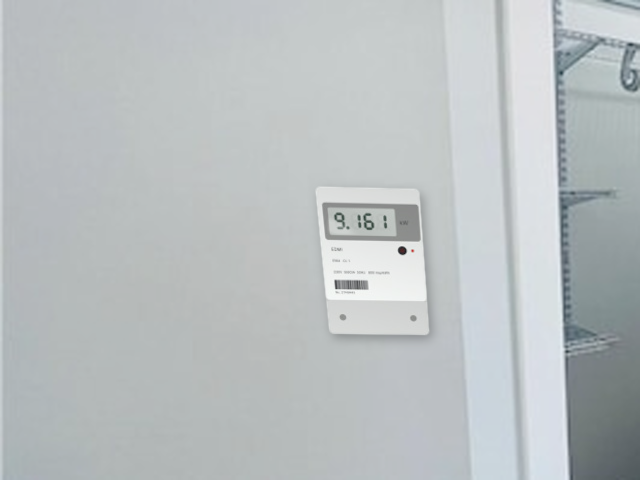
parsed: 9.161 kW
